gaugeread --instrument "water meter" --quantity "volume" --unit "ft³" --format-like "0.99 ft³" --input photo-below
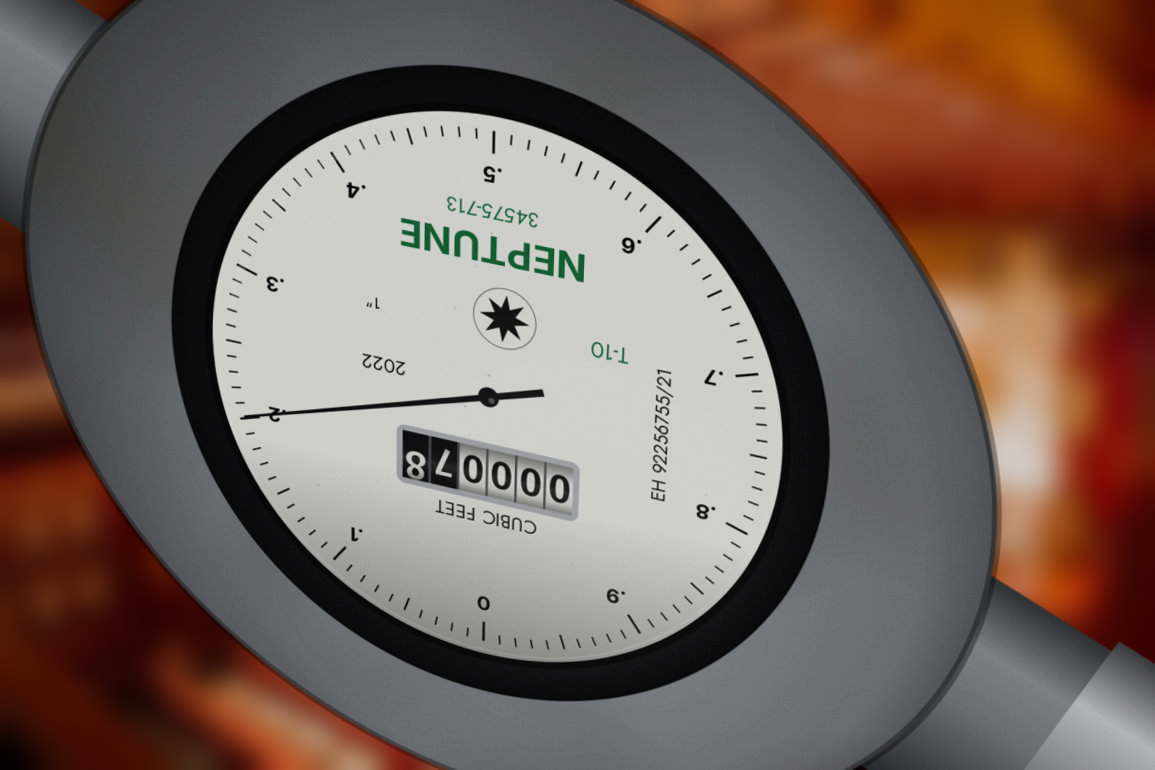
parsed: 78.20 ft³
